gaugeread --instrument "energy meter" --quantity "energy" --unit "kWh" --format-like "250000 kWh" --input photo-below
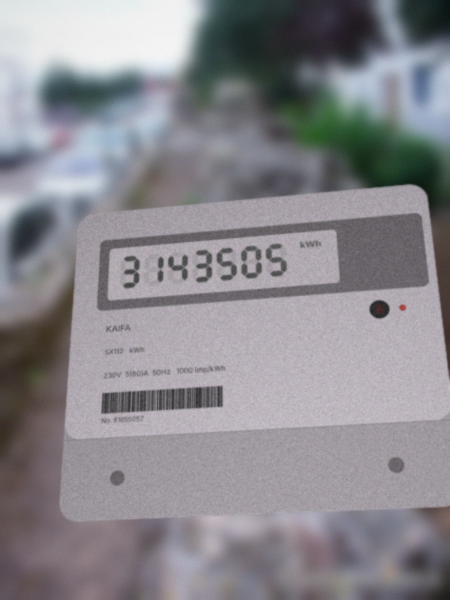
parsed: 3143505 kWh
